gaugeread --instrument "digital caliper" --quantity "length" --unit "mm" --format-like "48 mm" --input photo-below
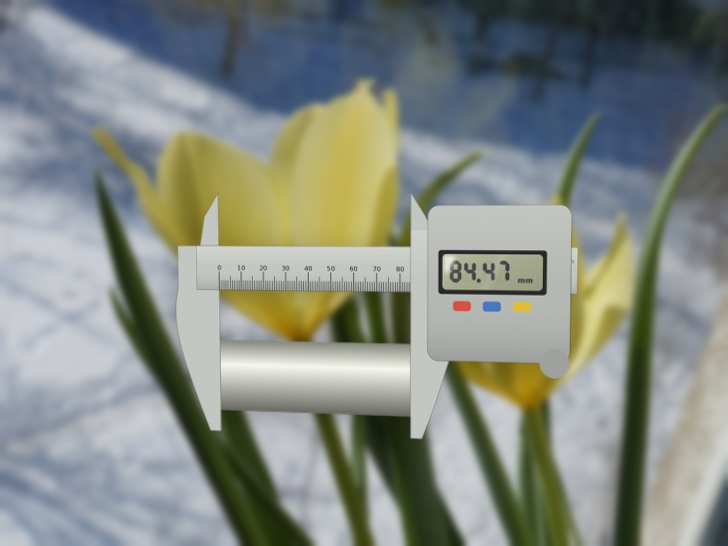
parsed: 84.47 mm
